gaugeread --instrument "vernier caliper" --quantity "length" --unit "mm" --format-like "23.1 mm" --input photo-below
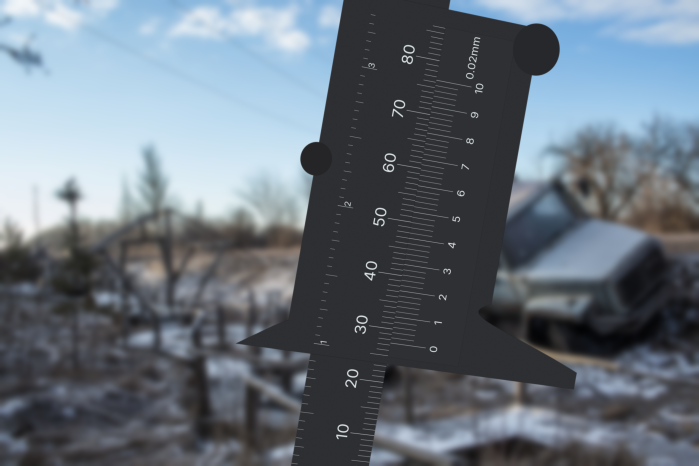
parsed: 27.4 mm
